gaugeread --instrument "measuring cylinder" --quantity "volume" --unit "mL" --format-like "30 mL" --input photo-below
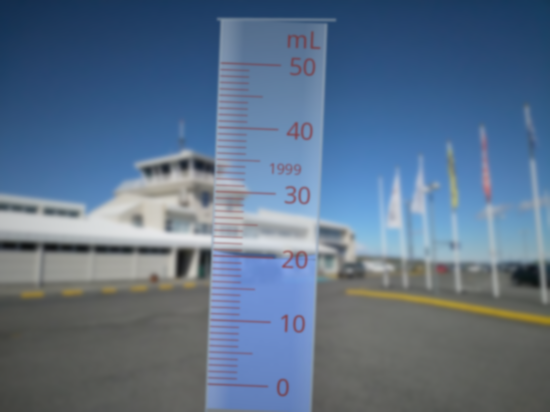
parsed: 20 mL
